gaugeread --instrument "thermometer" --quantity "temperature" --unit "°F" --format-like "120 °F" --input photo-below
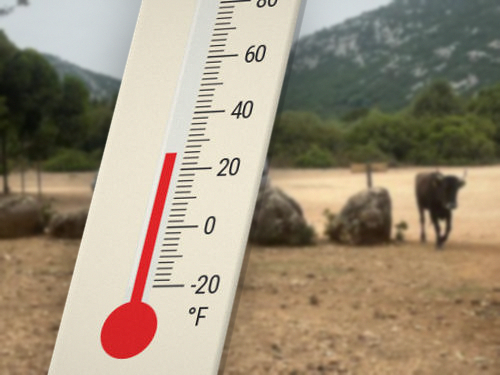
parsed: 26 °F
